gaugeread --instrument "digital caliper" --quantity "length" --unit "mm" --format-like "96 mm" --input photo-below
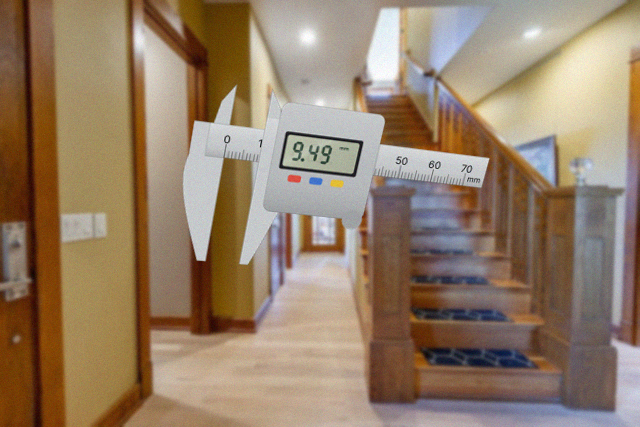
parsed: 9.49 mm
